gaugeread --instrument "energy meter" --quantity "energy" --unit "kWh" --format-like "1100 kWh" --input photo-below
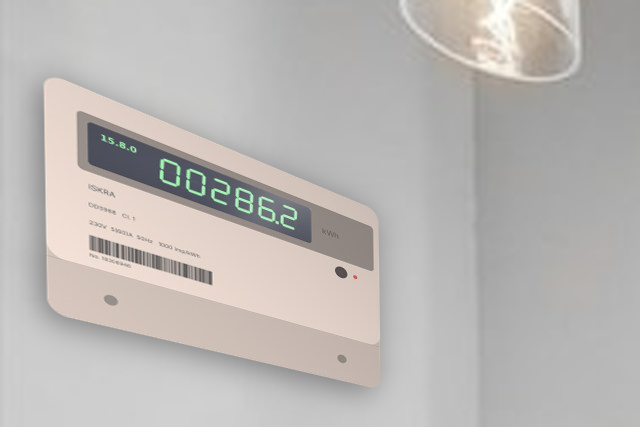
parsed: 286.2 kWh
